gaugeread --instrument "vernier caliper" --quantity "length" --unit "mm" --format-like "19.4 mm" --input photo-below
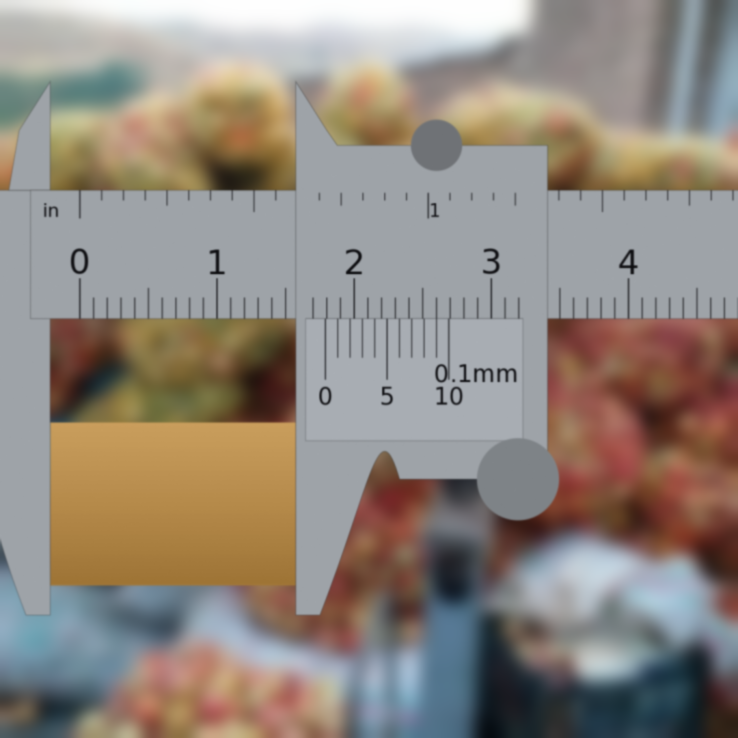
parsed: 17.9 mm
